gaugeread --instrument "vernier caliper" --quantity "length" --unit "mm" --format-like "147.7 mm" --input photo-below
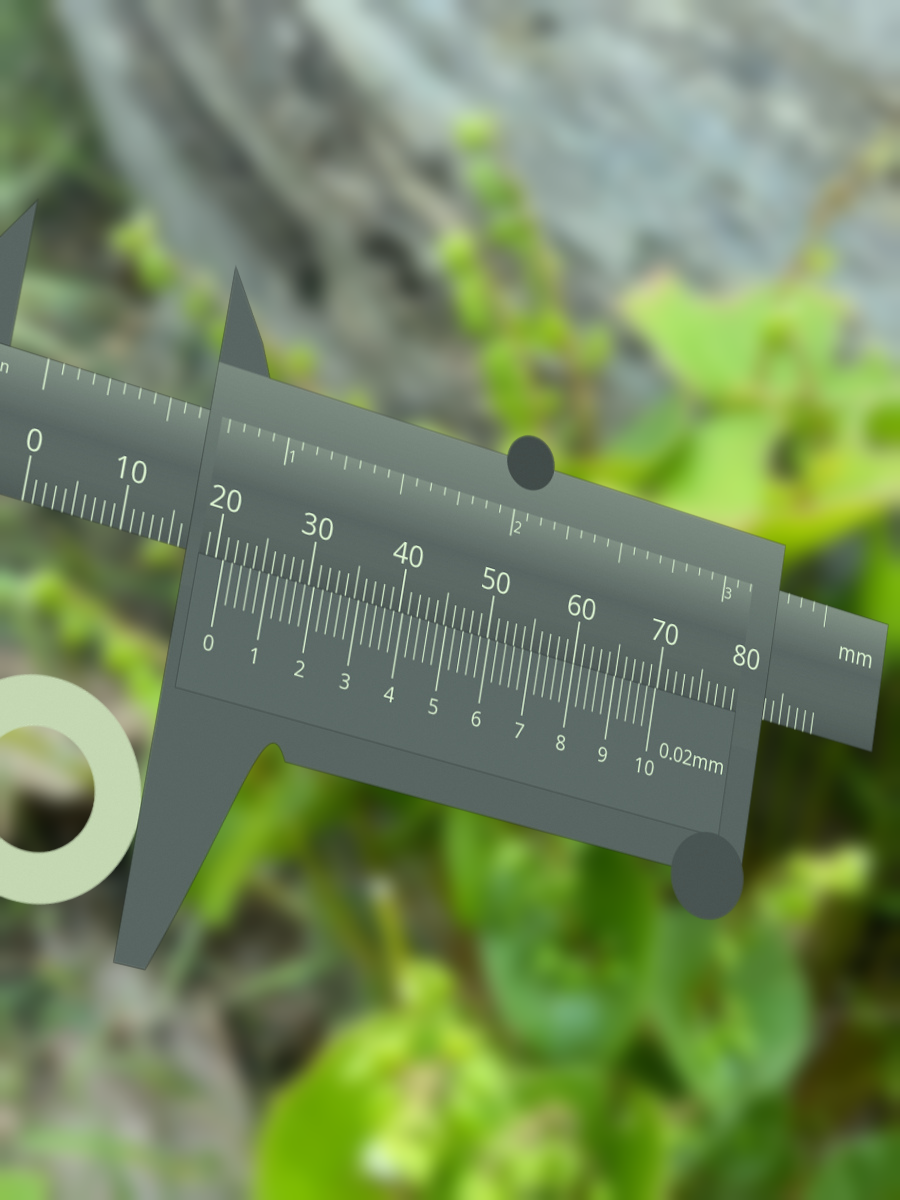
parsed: 20.8 mm
